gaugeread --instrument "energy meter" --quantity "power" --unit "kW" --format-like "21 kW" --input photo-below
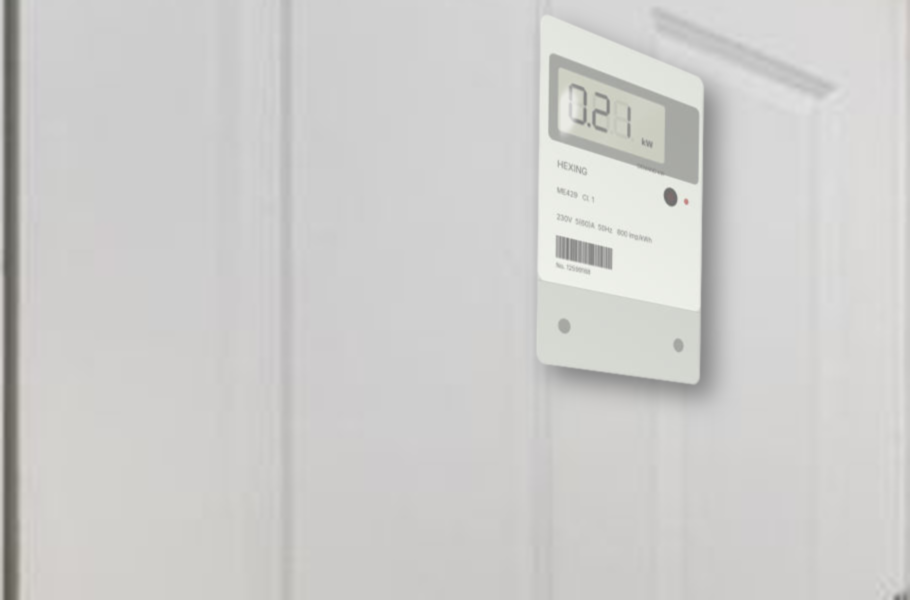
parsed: 0.21 kW
